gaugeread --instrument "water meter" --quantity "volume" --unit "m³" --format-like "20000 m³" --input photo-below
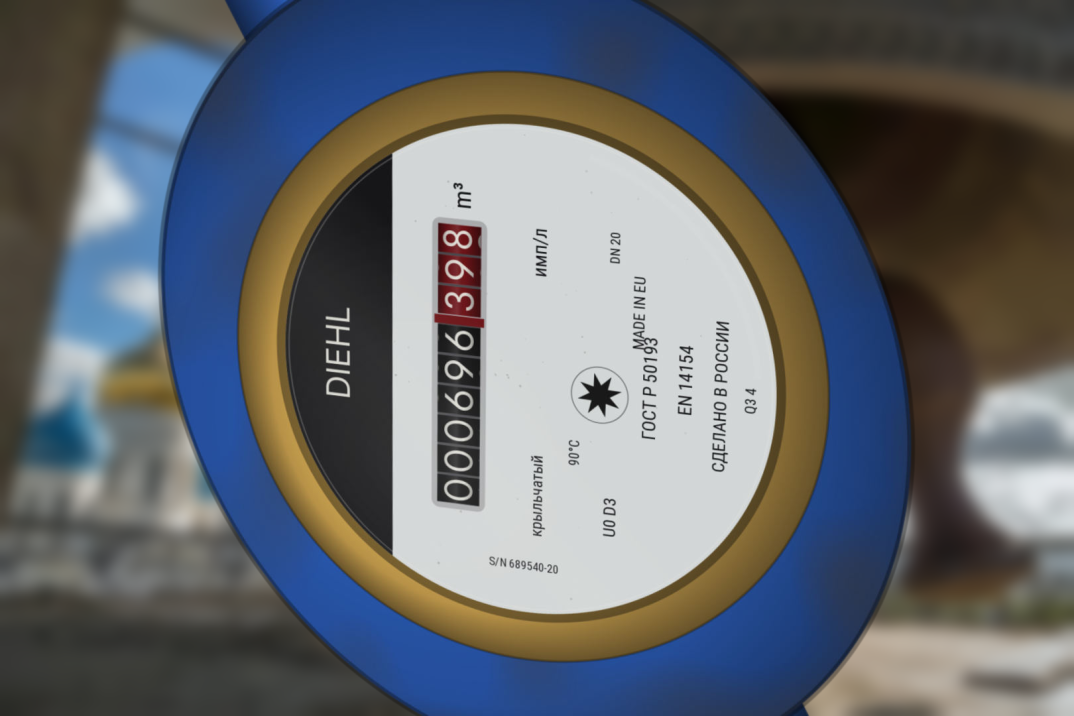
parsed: 696.398 m³
